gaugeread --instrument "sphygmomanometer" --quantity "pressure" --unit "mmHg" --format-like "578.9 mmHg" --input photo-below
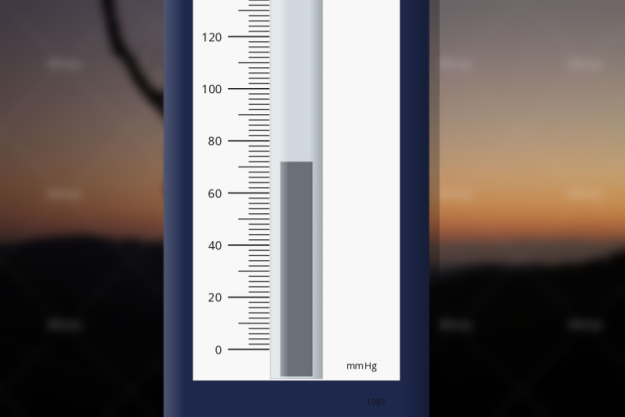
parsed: 72 mmHg
